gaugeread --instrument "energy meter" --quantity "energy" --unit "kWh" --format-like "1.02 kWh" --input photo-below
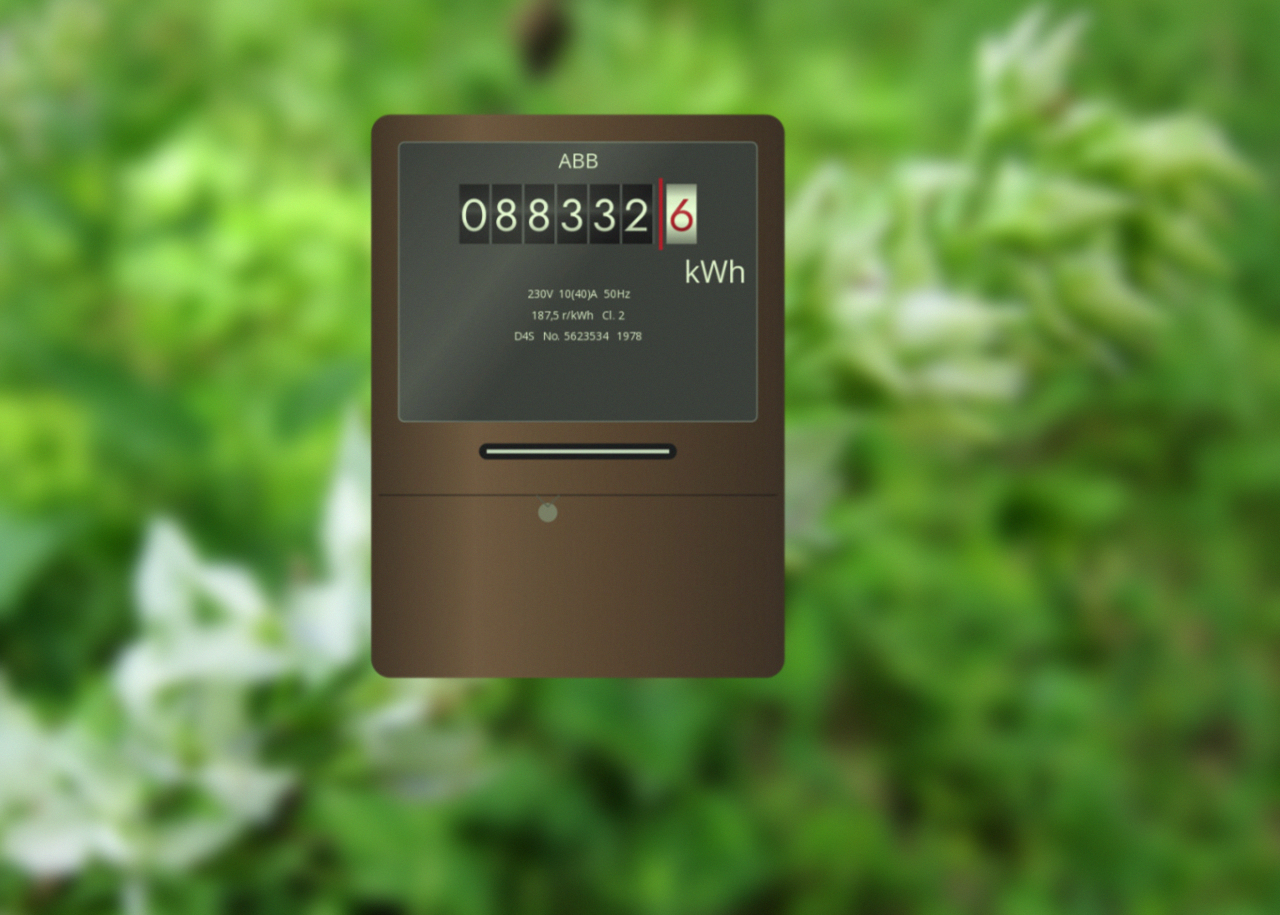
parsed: 88332.6 kWh
